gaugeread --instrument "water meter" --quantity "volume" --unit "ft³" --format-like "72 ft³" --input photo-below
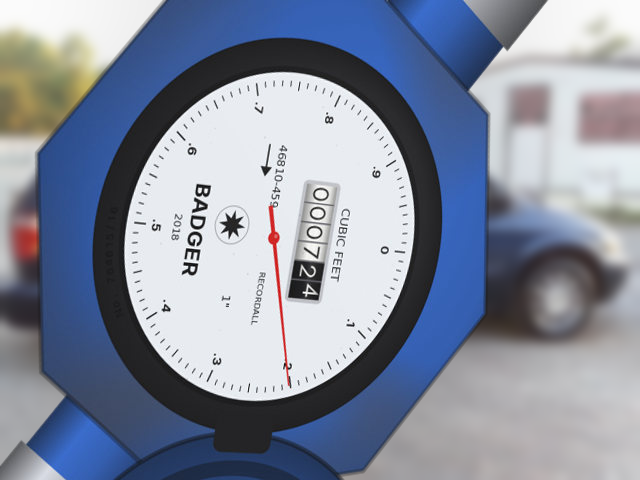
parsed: 724.20 ft³
